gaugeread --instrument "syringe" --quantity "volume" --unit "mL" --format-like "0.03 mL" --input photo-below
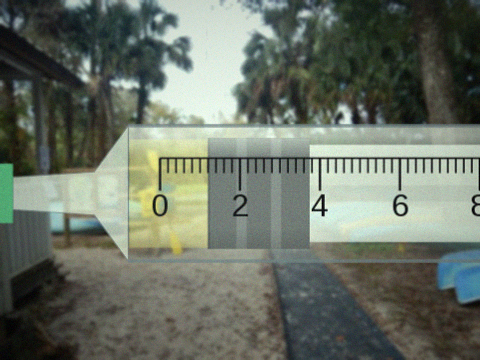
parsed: 1.2 mL
